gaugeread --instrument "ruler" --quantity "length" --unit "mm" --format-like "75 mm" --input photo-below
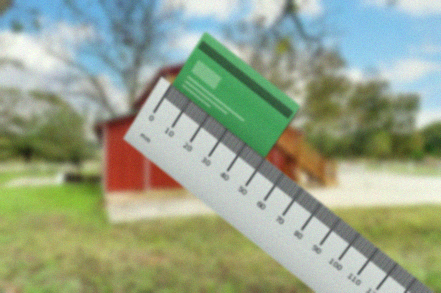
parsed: 50 mm
